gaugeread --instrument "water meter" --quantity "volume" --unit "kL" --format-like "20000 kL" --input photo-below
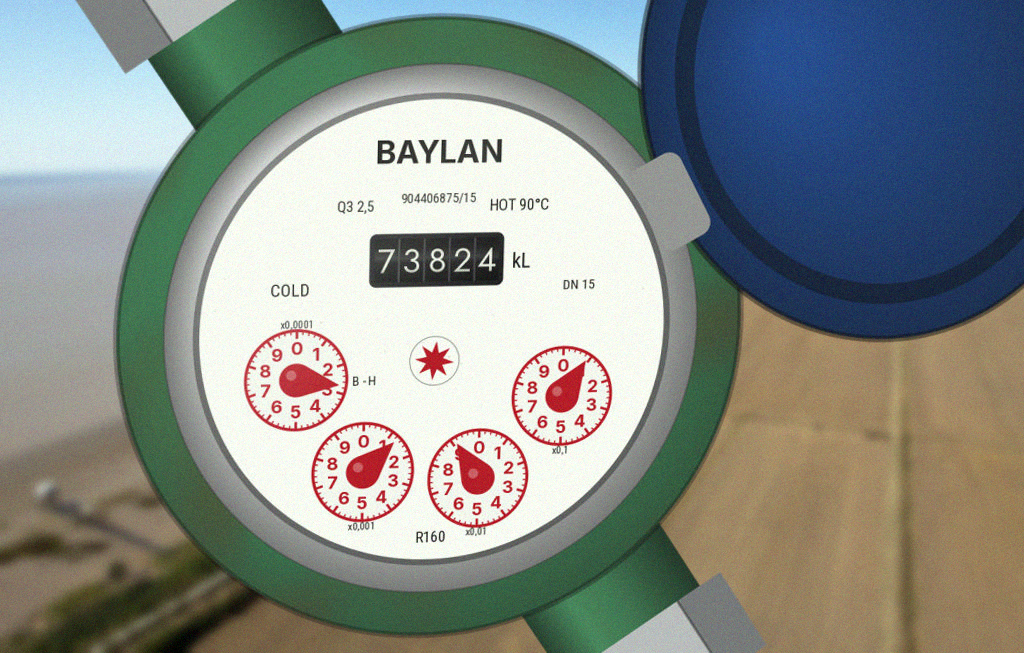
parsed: 73824.0912 kL
